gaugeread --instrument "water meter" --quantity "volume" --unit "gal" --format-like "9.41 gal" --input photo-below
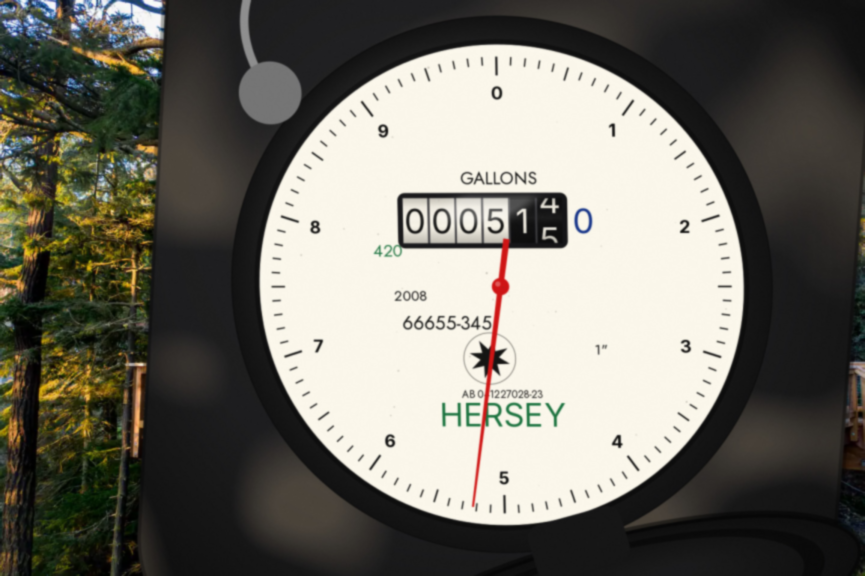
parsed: 5145.2 gal
